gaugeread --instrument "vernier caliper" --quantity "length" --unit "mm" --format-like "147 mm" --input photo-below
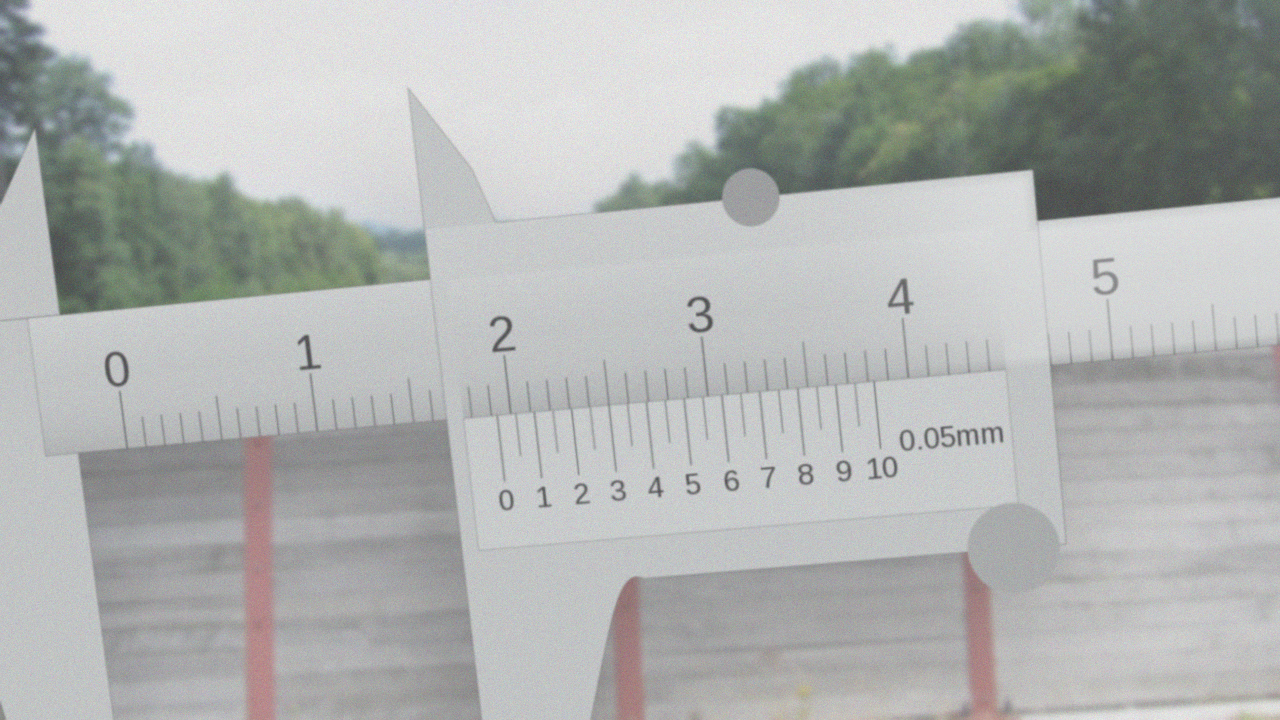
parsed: 19.3 mm
